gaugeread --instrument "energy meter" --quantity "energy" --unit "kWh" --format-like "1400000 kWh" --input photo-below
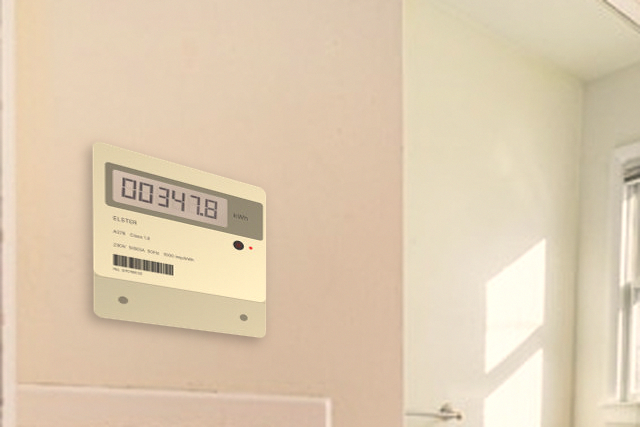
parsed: 347.8 kWh
